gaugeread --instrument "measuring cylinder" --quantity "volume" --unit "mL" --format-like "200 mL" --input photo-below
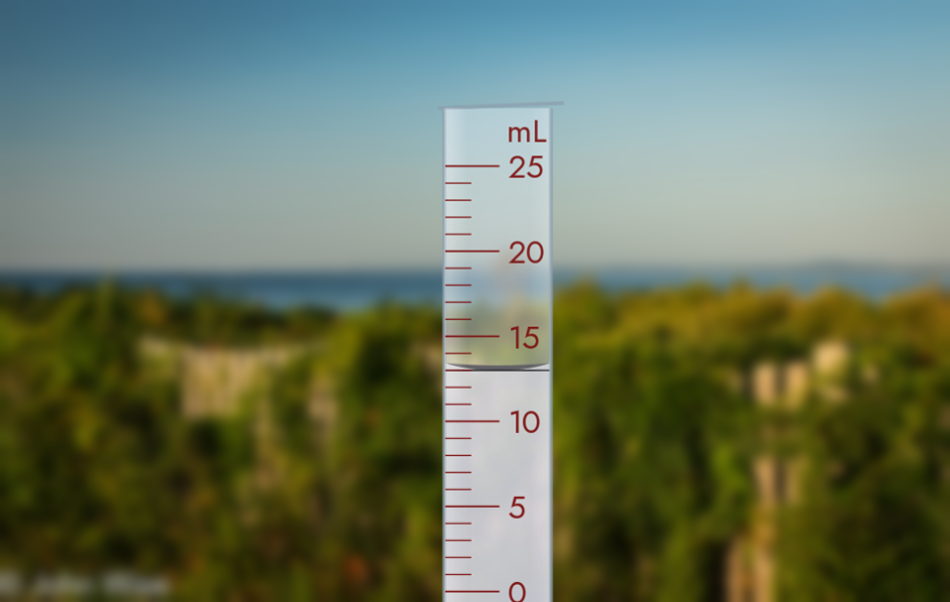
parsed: 13 mL
